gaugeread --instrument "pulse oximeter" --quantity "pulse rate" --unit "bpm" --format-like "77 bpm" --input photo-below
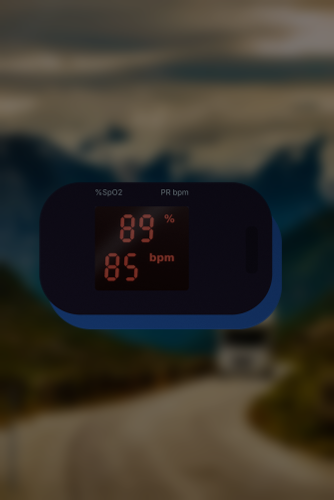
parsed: 85 bpm
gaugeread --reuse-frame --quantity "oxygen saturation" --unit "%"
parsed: 89 %
